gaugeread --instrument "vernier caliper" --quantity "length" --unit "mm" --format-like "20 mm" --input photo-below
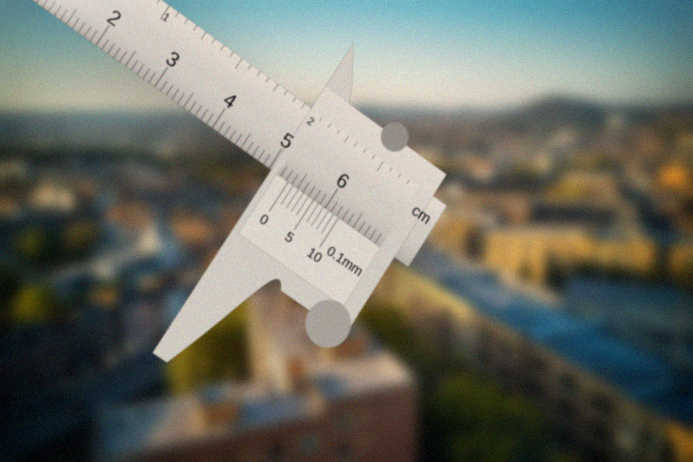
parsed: 53.4 mm
